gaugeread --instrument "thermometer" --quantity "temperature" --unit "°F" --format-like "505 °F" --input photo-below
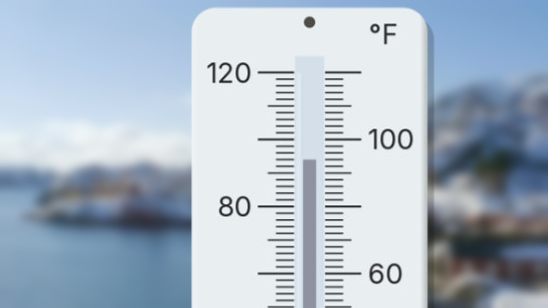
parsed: 94 °F
